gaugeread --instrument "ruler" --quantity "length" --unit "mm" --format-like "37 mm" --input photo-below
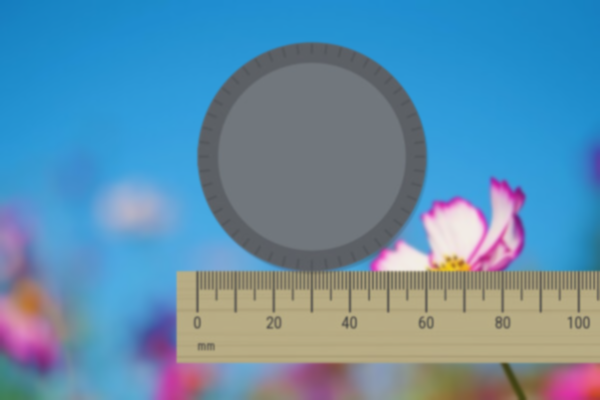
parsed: 60 mm
